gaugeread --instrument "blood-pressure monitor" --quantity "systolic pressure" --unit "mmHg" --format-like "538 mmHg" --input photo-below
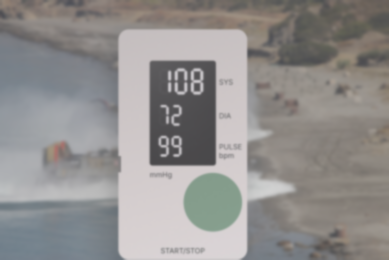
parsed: 108 mmHg
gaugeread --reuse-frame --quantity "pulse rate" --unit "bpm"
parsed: 99 bpm
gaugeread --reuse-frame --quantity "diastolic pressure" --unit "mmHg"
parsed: 72 mmHg
